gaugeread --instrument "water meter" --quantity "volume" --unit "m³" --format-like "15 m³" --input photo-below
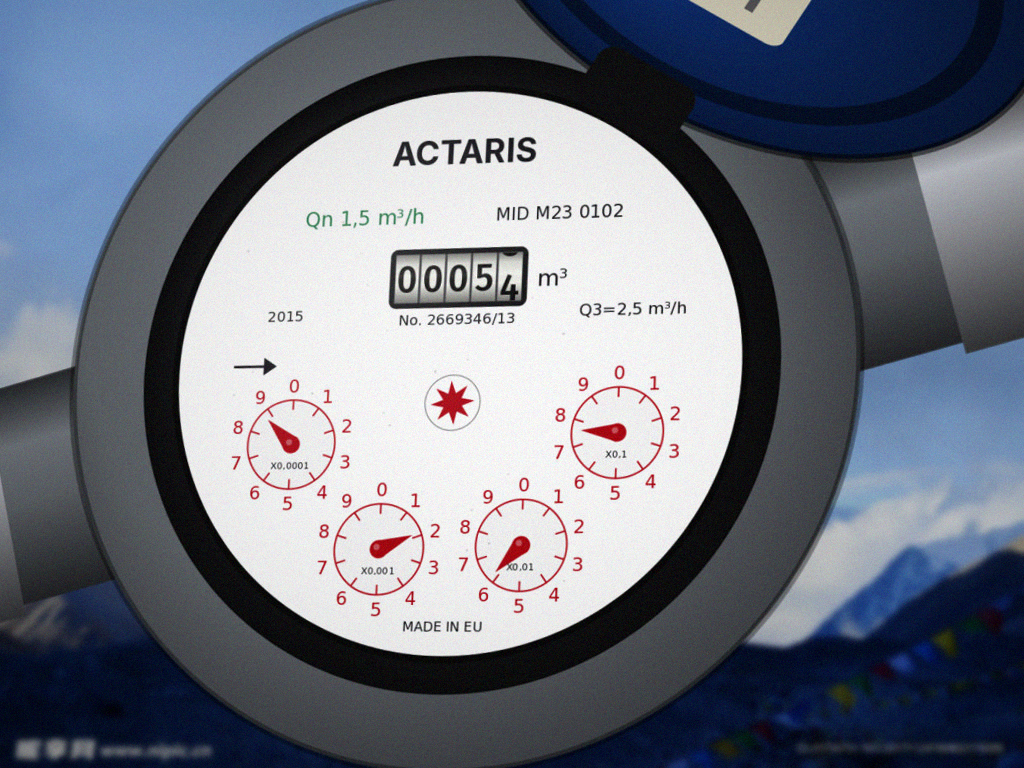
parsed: 53.7618 m³
